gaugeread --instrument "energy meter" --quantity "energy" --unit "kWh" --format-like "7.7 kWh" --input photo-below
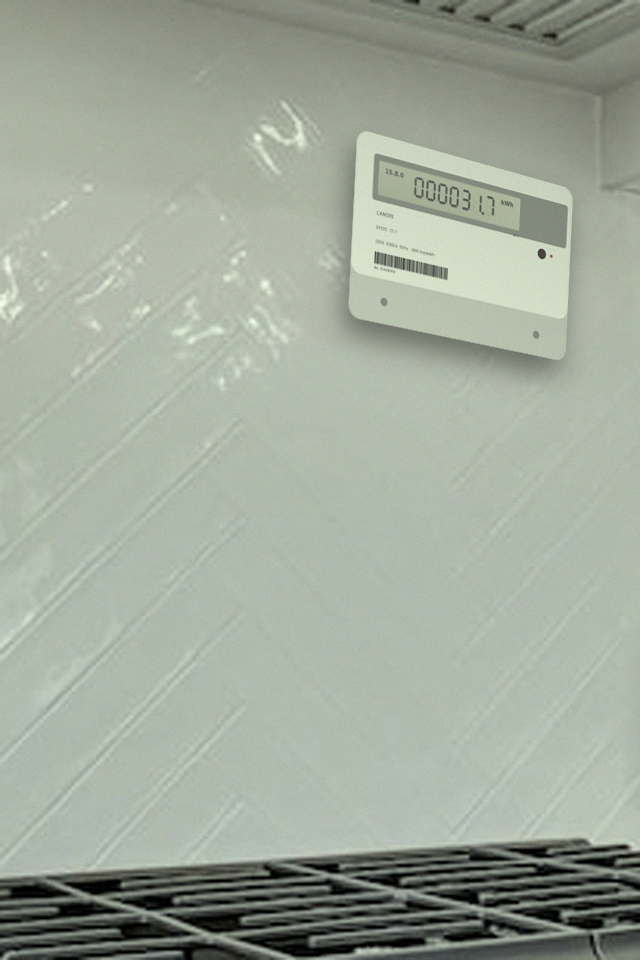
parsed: 31.7 kWh
